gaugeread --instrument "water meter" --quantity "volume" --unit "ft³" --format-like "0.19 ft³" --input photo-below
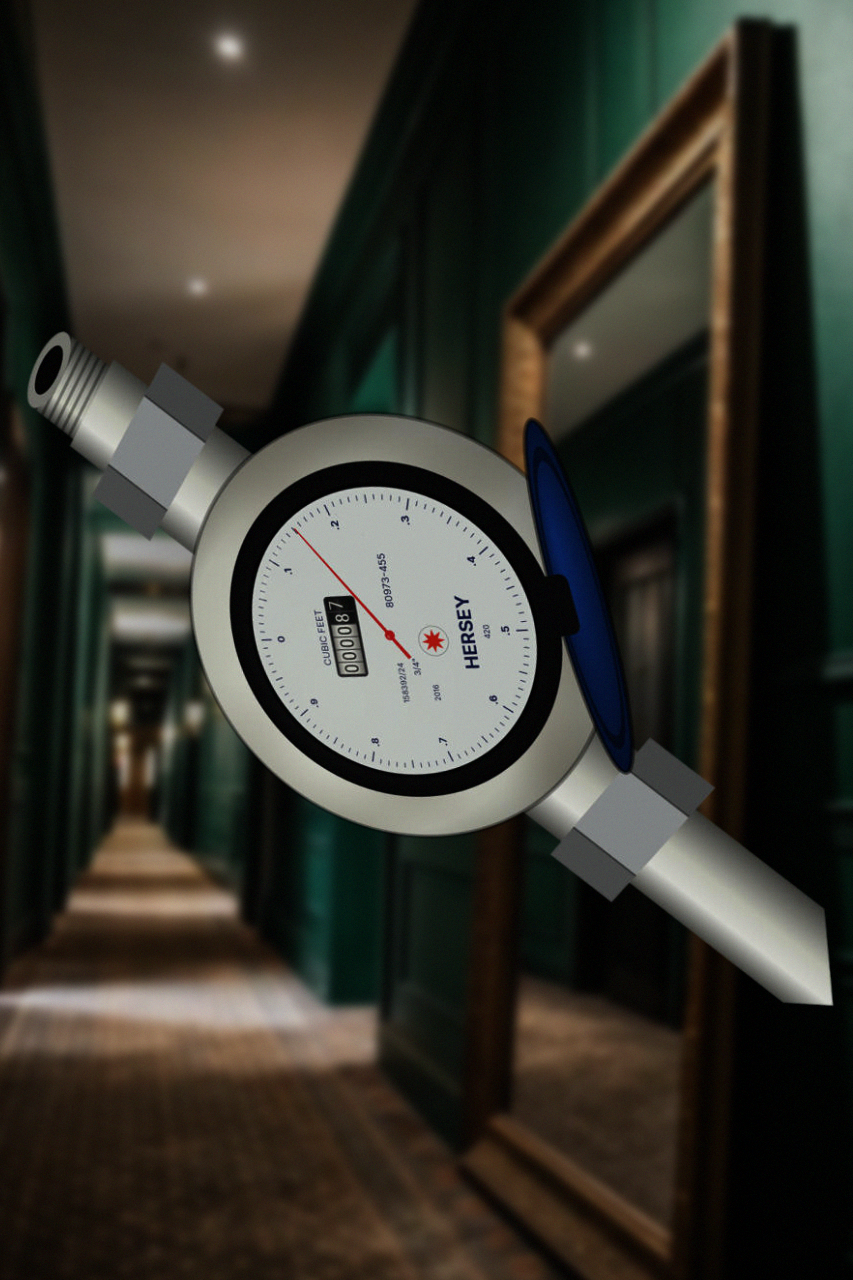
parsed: 87.15 ft³
